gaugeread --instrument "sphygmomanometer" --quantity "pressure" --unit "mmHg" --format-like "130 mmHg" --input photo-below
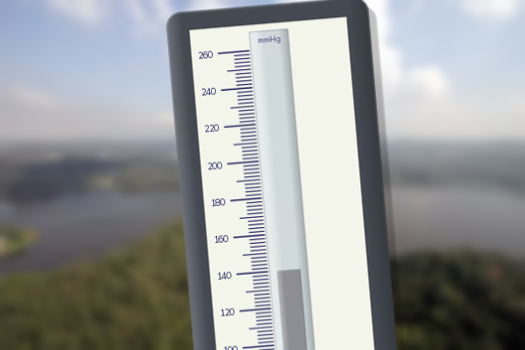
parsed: 140 mmHg
